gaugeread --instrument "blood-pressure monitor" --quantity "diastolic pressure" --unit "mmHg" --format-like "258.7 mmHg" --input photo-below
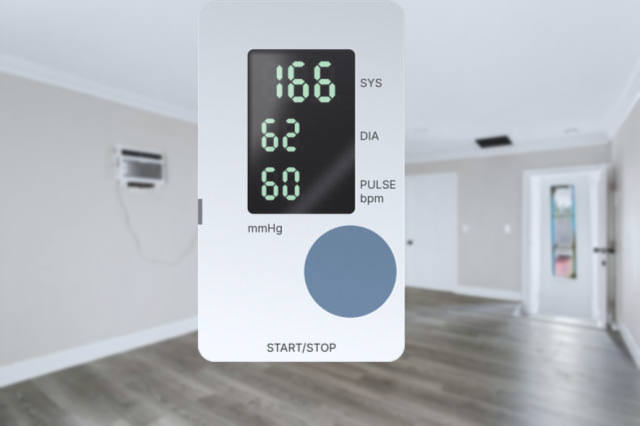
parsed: 62 mmHg
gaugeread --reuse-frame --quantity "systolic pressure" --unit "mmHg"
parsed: 166 mmHg
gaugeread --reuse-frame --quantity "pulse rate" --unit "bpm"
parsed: 60 bpm
